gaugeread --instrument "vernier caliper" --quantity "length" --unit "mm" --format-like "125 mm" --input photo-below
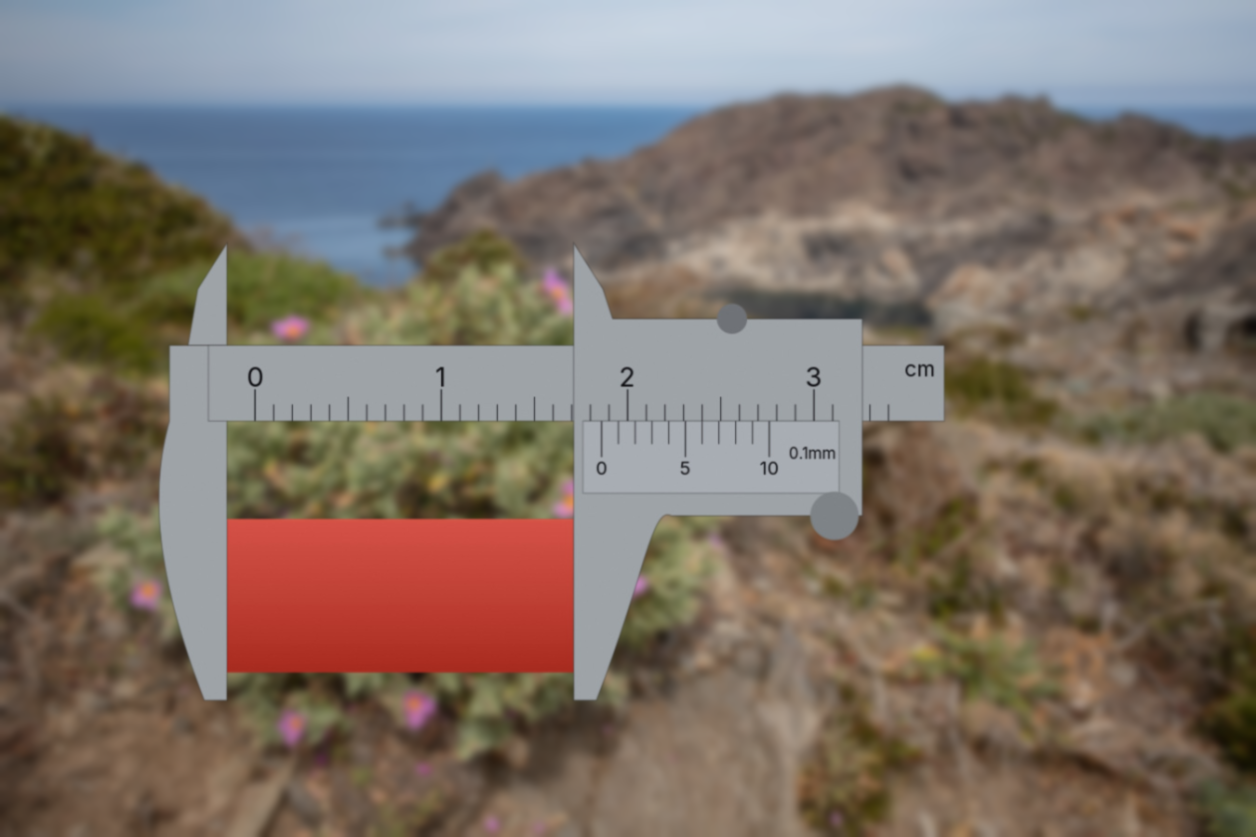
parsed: 18.6 mm
